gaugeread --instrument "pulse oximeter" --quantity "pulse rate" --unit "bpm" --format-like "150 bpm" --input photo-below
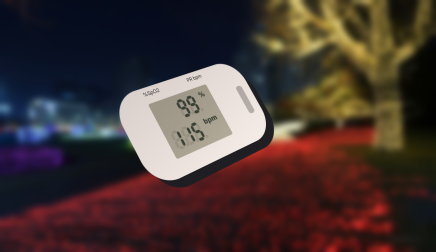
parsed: 115 bpm
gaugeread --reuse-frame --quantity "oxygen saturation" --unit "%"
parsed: 99 %
